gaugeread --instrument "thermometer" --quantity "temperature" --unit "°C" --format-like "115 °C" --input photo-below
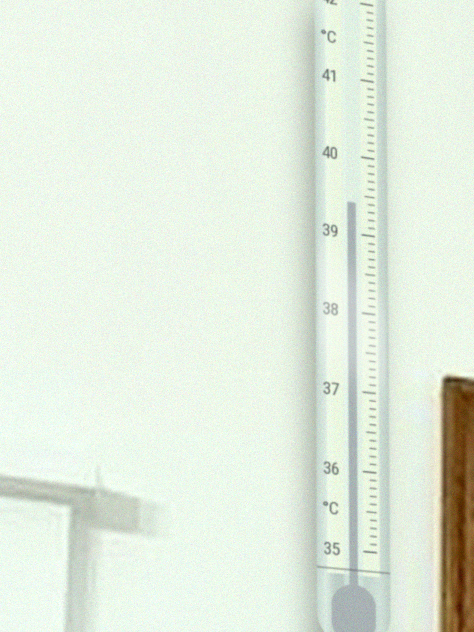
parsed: 39.4 °C
